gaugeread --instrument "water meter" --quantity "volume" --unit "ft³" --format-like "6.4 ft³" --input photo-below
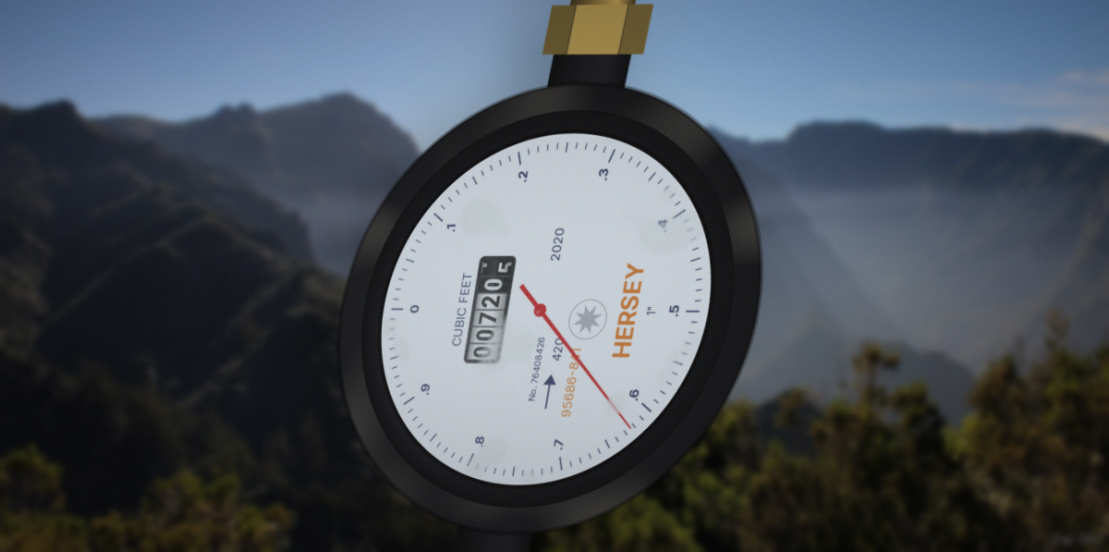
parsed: 7204.62 ft³
